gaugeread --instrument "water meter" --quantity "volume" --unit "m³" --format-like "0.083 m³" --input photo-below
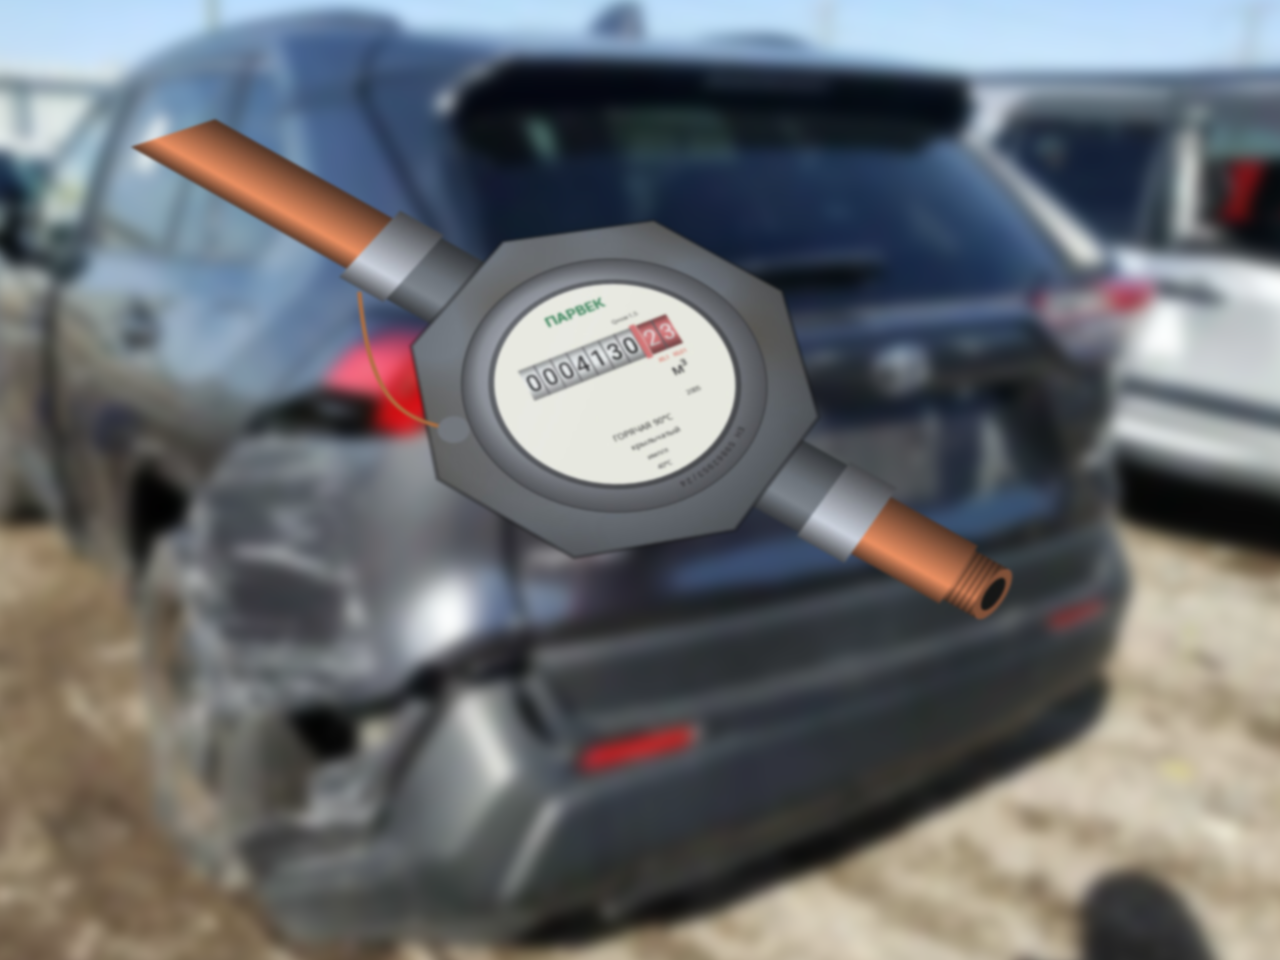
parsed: 4130.23 m³
